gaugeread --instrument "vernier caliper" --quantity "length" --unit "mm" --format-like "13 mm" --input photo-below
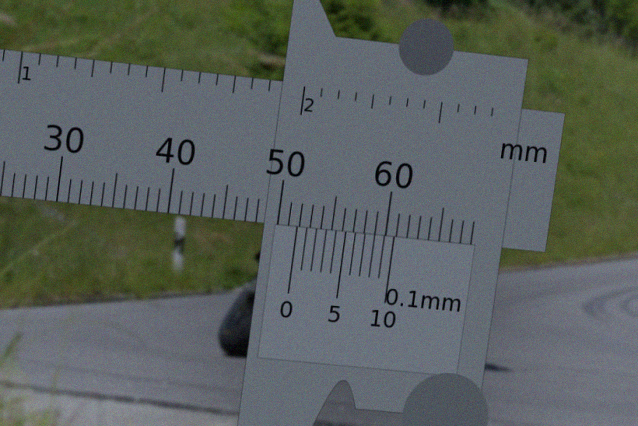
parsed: 51.8 mm
